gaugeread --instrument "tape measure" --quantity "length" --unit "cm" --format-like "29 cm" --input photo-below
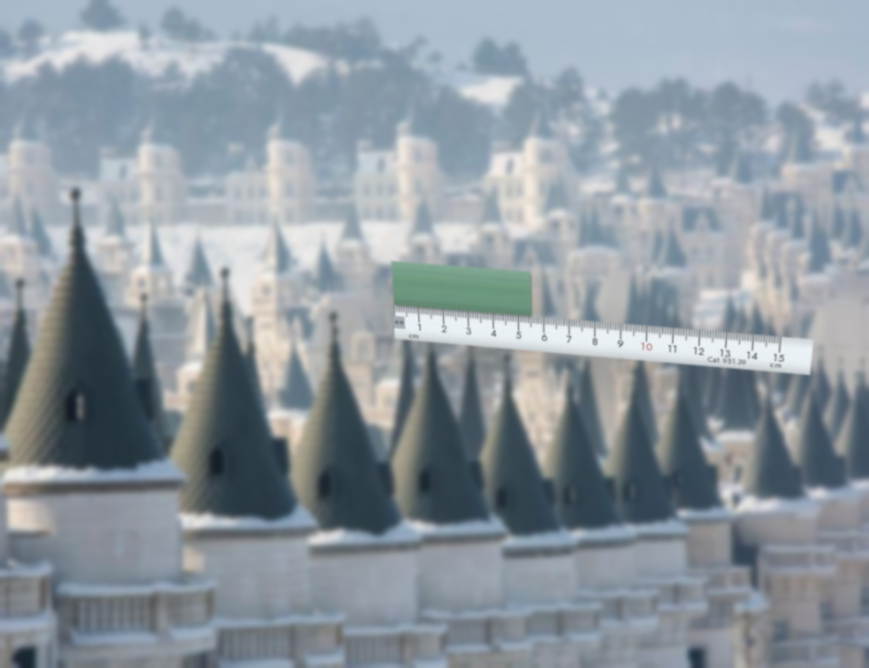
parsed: 5.5 cm
